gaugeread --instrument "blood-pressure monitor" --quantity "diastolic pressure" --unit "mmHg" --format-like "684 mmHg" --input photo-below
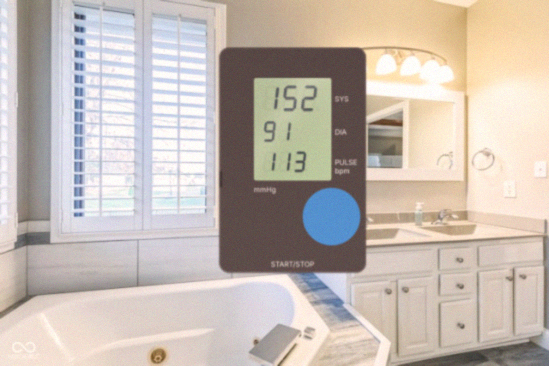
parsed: 91 mmHg
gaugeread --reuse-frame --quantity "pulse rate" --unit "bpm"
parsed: 113 bpm
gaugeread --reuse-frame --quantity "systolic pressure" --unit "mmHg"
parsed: 152 mmHg
